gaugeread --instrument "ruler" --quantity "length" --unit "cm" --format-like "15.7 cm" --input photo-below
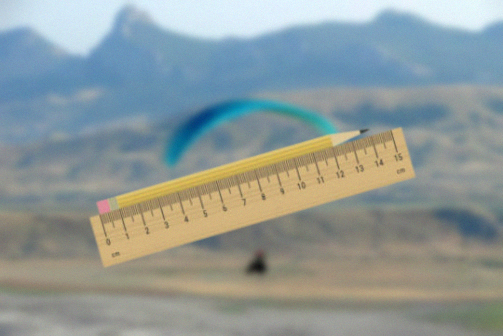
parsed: 14 cm
